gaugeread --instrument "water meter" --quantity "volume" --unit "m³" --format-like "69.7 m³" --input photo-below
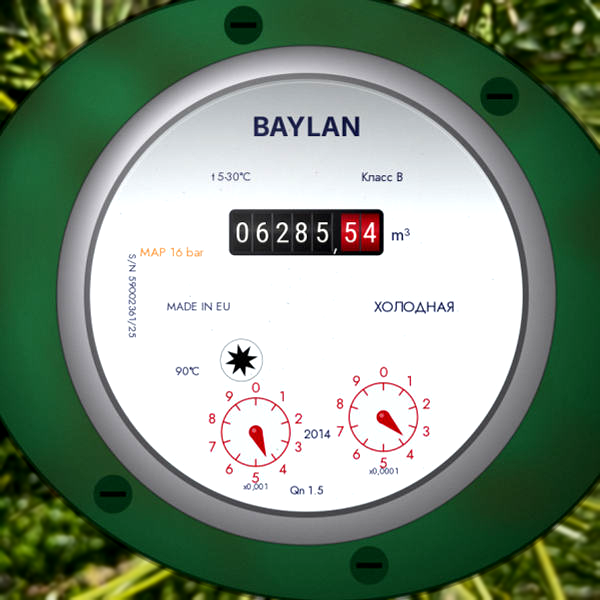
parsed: 6285.5443 m³
